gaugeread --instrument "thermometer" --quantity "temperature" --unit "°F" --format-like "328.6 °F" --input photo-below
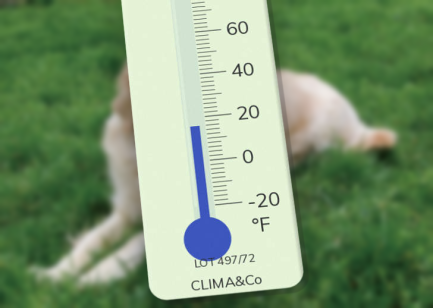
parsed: 16 °F
